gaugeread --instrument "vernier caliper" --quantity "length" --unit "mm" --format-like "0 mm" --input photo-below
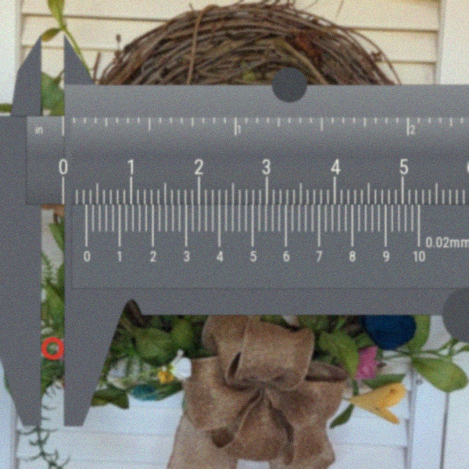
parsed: 3.4 mm
